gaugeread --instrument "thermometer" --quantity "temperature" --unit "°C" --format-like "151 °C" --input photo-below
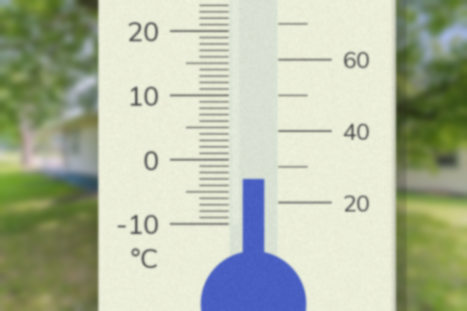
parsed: -3 °C
